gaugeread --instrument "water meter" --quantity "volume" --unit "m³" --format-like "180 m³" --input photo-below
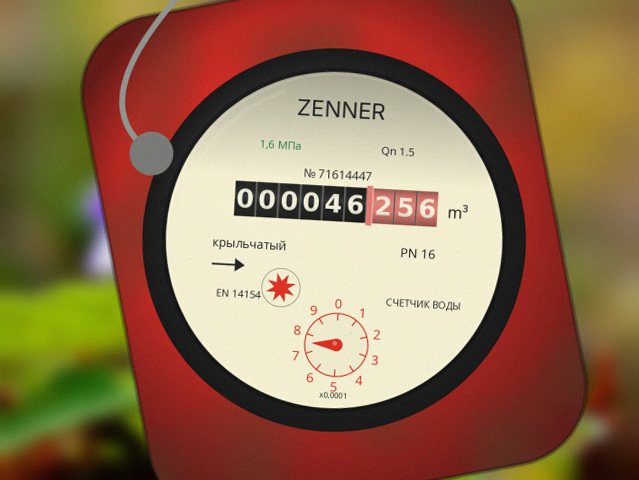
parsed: 46.2567 m³
